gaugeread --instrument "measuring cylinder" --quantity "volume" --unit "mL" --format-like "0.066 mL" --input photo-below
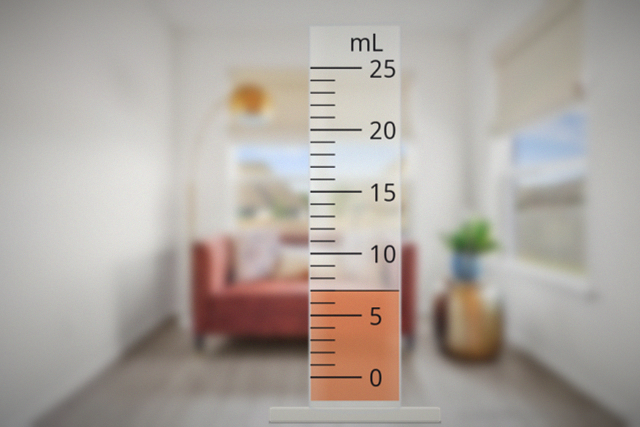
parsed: 7 mL
